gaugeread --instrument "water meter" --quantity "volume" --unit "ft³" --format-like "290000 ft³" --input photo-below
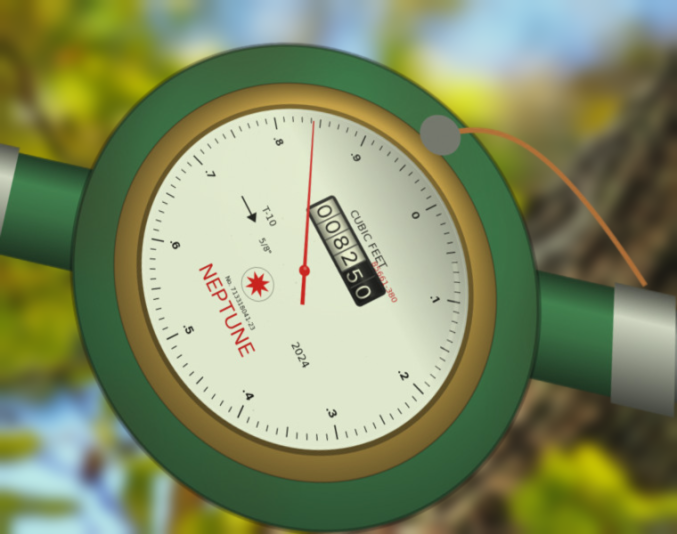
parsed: 8249.84 ft³
